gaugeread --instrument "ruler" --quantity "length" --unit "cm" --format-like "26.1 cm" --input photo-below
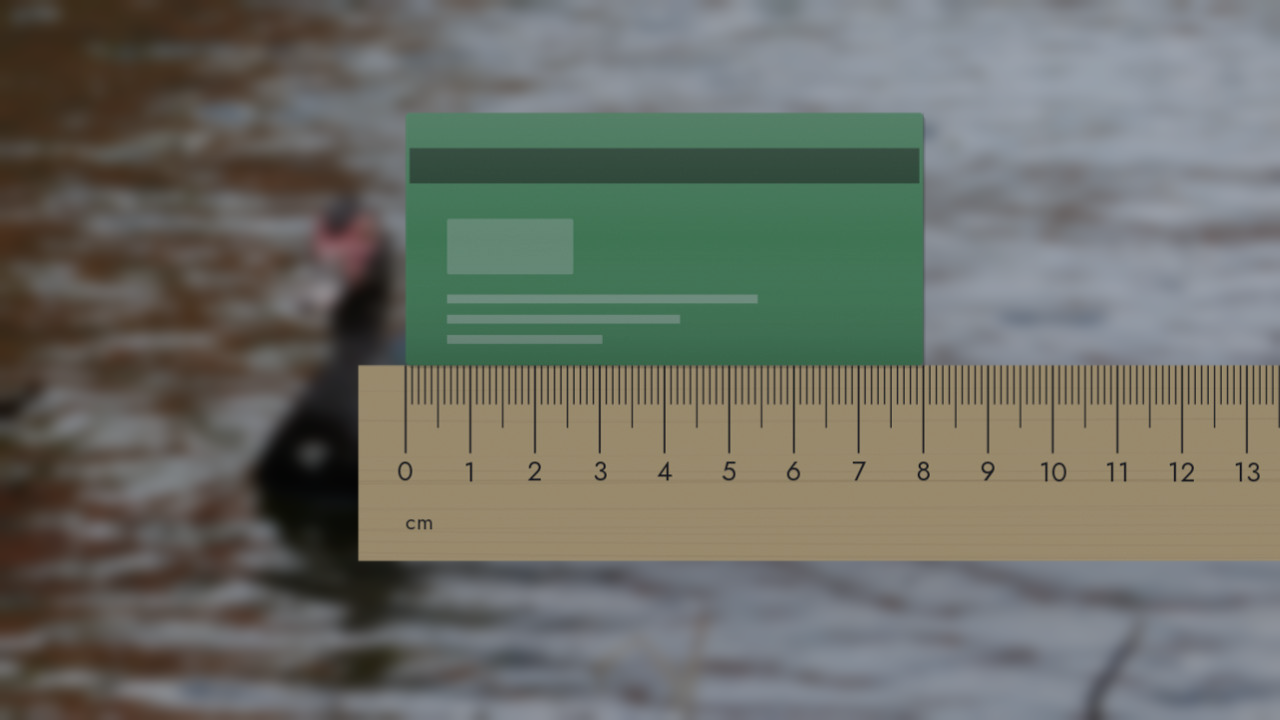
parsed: 8 cm
